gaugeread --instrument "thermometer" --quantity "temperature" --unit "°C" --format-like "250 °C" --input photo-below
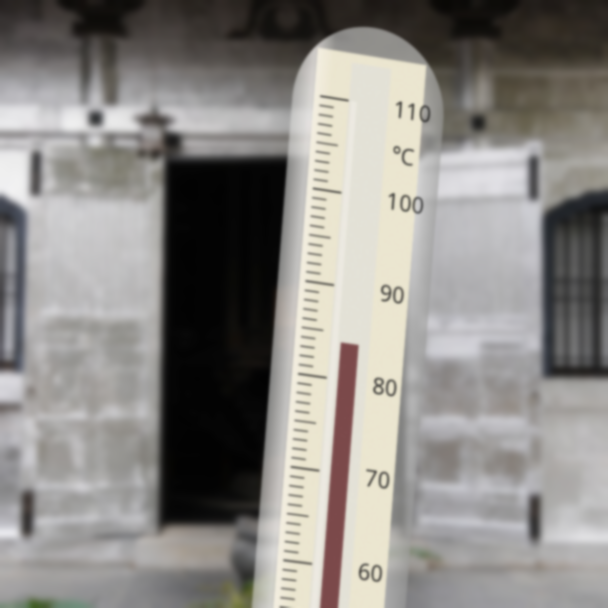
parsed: 84 °C
